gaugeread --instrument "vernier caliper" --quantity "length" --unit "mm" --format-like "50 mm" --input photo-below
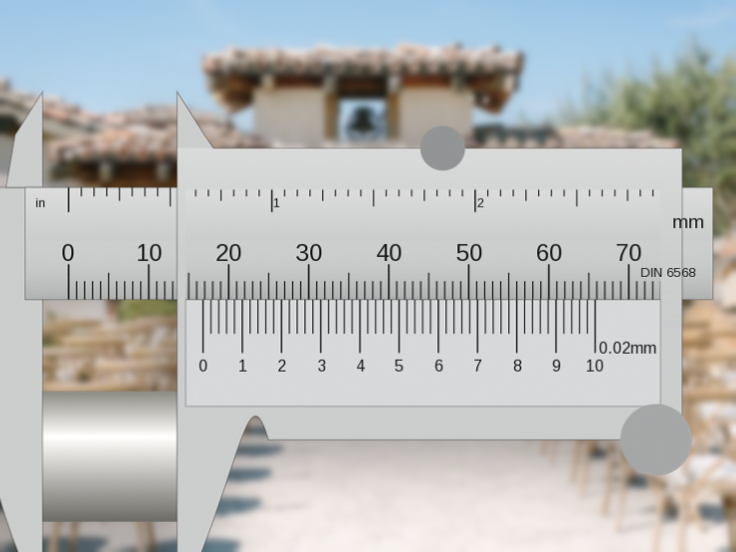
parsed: 16.8 mm
